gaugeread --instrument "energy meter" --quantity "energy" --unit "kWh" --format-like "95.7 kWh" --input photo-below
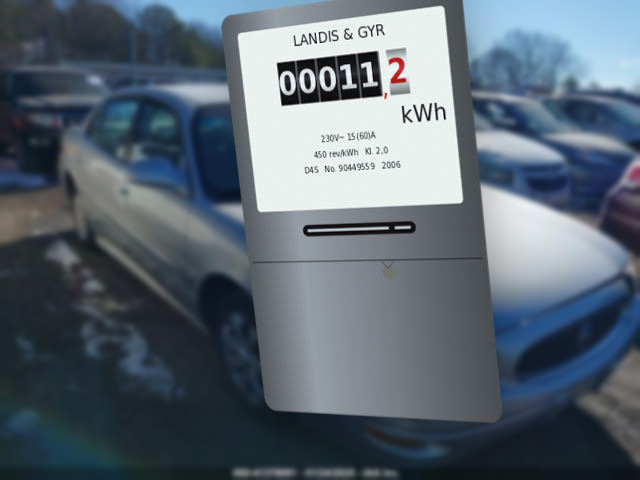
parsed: 11.2 kWh
